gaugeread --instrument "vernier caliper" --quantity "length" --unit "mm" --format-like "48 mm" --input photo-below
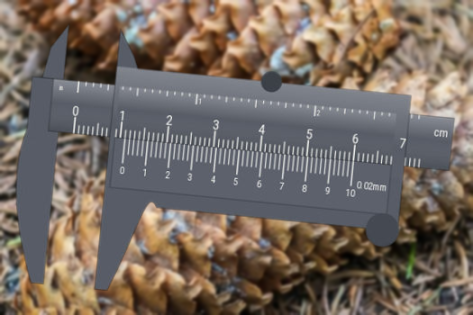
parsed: 11.0 mm
